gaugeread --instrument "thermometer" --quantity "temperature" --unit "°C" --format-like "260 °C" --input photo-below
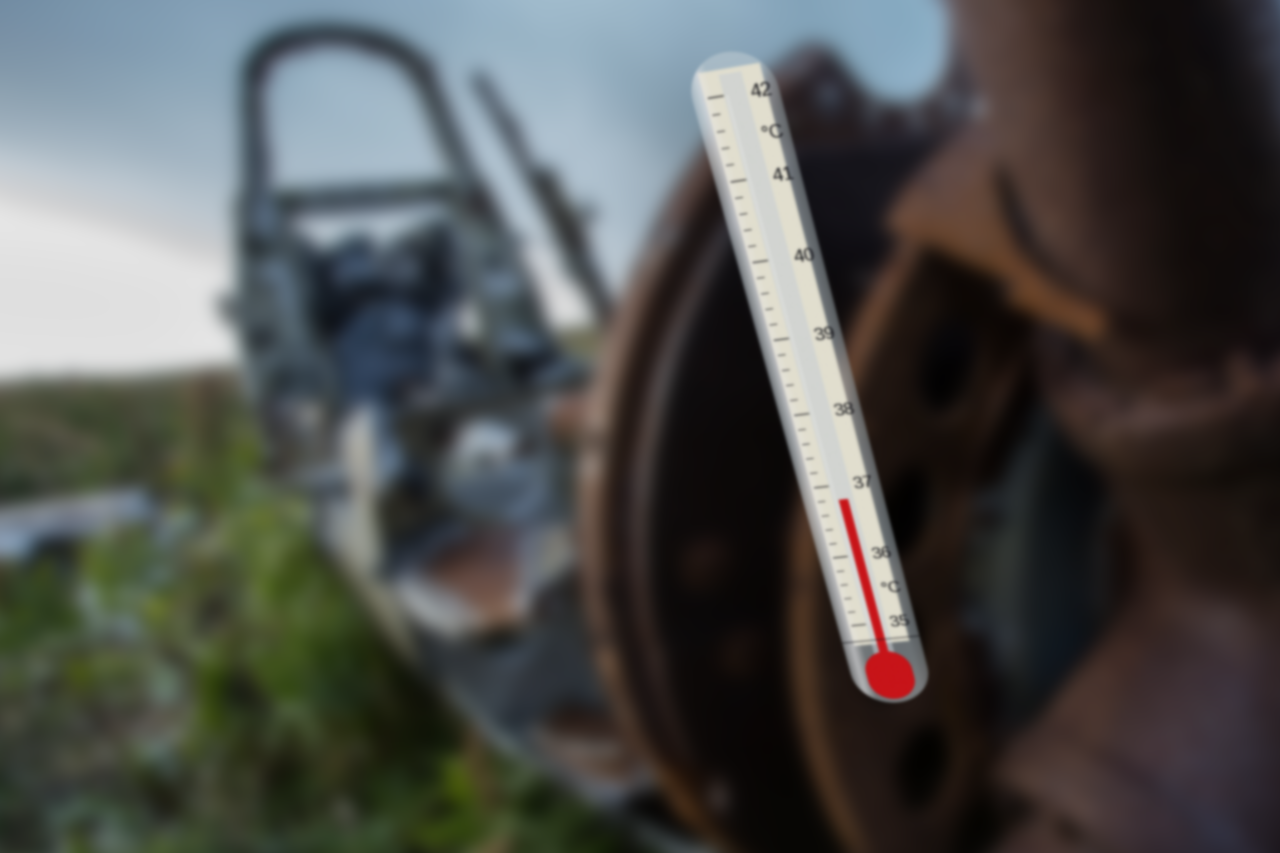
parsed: 36.8 °C
